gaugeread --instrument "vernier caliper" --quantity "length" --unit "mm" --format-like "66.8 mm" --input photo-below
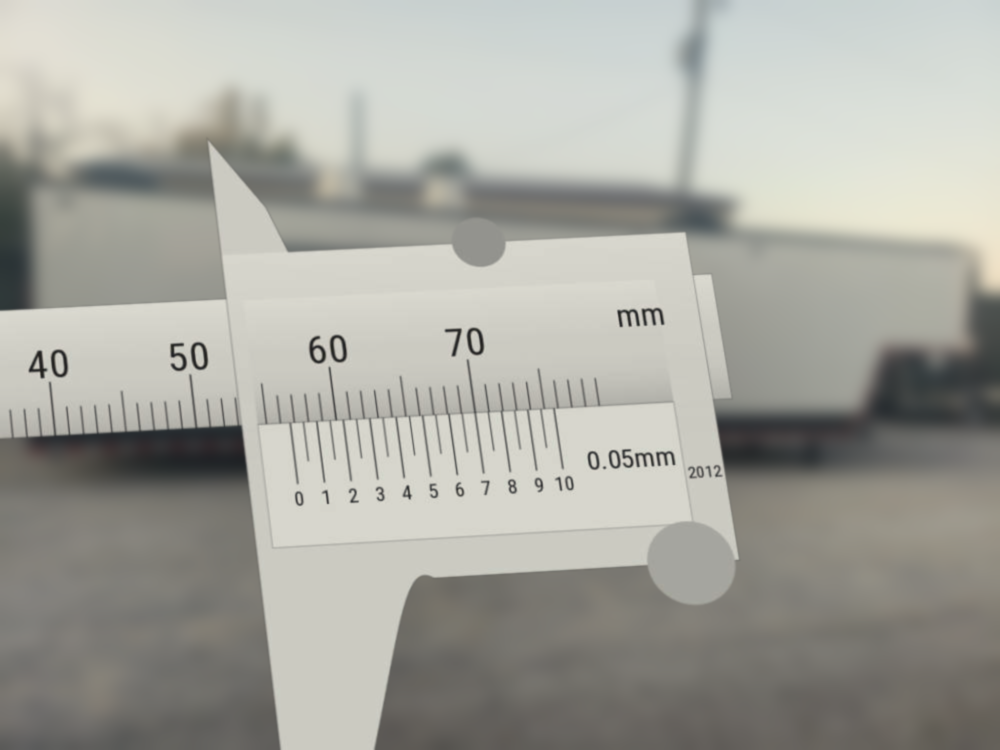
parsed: 56.7 mm
